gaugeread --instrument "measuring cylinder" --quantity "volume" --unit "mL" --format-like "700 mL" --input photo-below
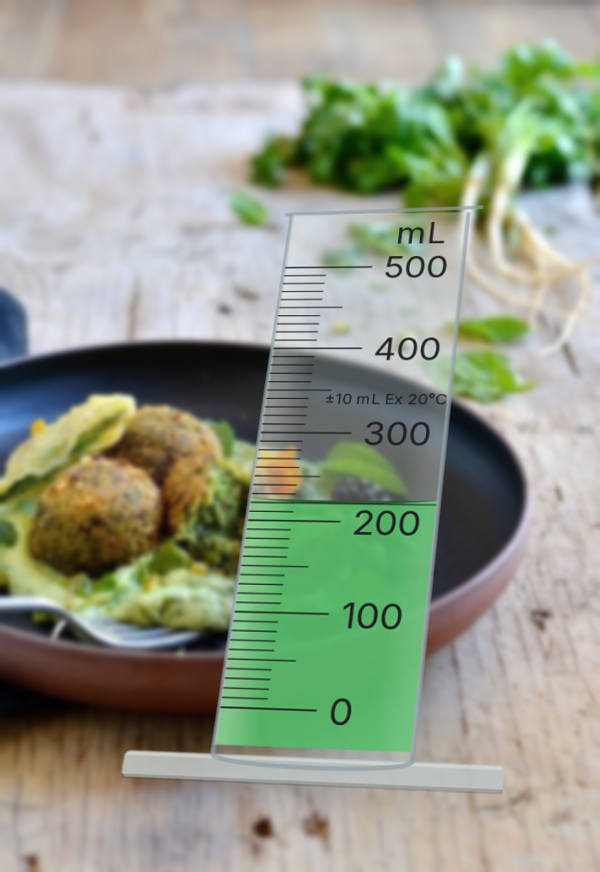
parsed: 220 mL
